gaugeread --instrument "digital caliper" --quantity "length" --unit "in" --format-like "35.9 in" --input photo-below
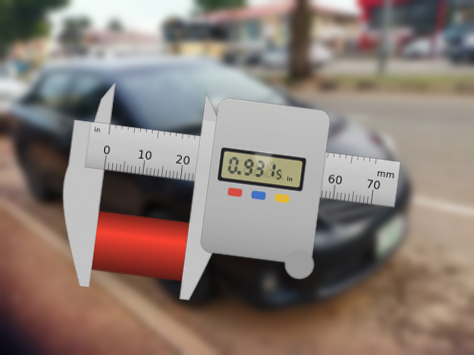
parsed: 0.9315 in
